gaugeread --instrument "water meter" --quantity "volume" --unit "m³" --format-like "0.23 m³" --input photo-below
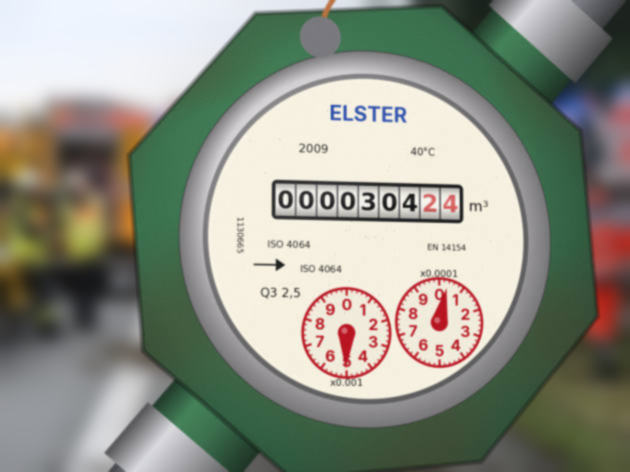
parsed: 304.2450 m³
